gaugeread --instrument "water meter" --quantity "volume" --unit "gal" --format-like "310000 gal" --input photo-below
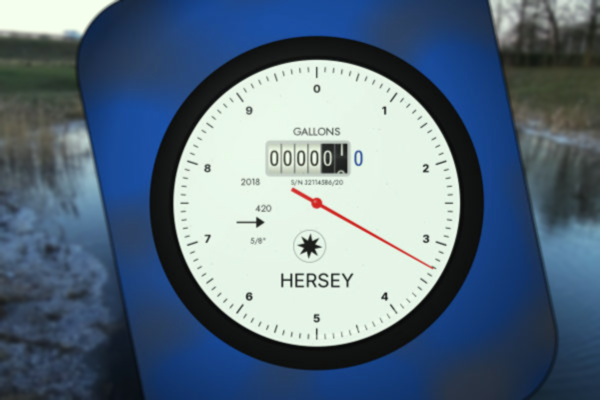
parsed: 13.3 gal
